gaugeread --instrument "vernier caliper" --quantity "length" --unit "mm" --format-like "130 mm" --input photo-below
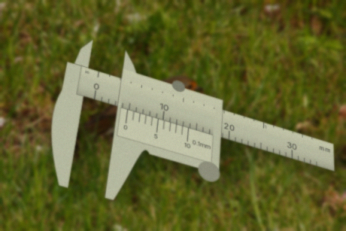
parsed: 4.8 mm
